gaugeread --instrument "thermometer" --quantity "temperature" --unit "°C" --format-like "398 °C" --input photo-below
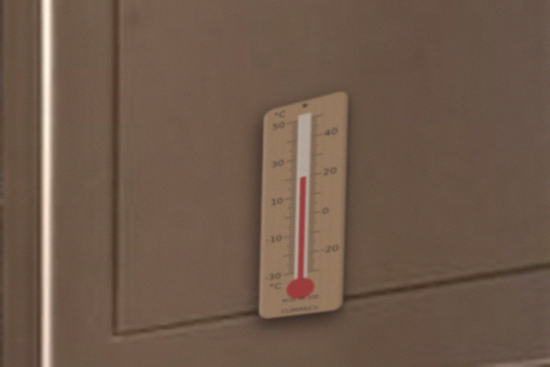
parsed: 20 °C
